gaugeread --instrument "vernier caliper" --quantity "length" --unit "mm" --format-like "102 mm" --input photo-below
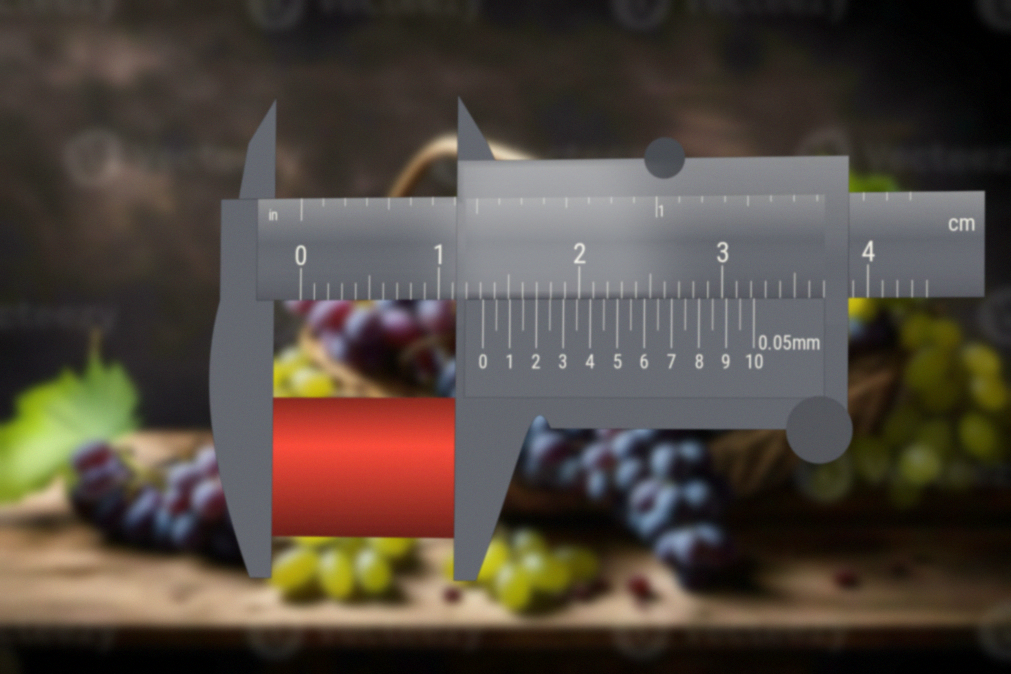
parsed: 13.2 mm
